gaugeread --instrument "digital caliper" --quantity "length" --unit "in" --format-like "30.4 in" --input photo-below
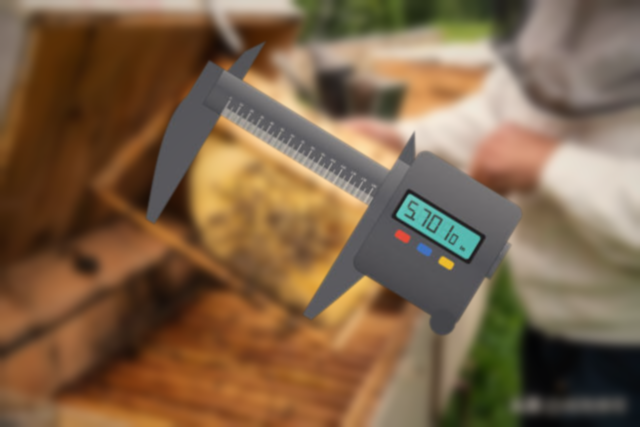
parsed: 5.7010 in
